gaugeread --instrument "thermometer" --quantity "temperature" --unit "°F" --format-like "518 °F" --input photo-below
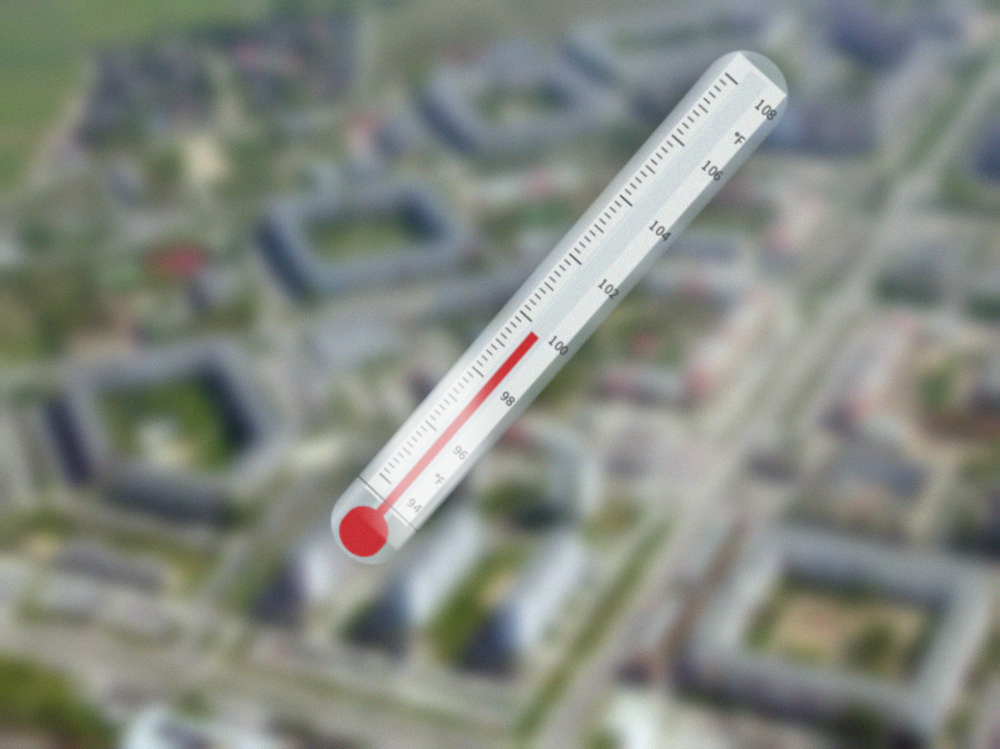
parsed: 99.8 °F
